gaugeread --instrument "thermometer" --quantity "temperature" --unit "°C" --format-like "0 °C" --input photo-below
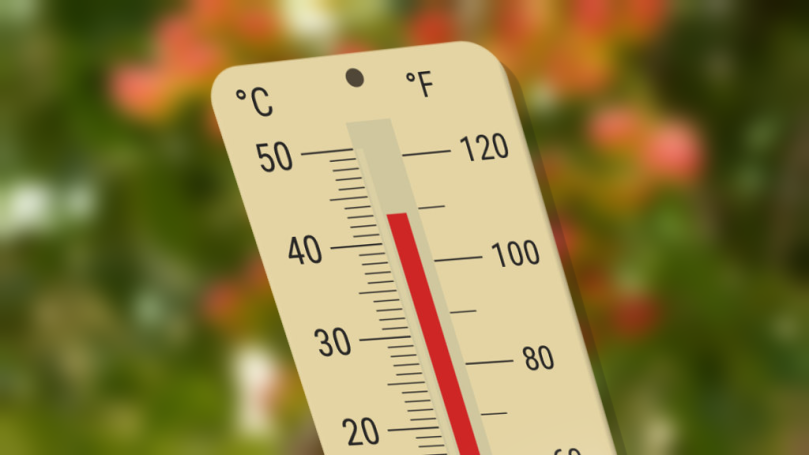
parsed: 43 °C
